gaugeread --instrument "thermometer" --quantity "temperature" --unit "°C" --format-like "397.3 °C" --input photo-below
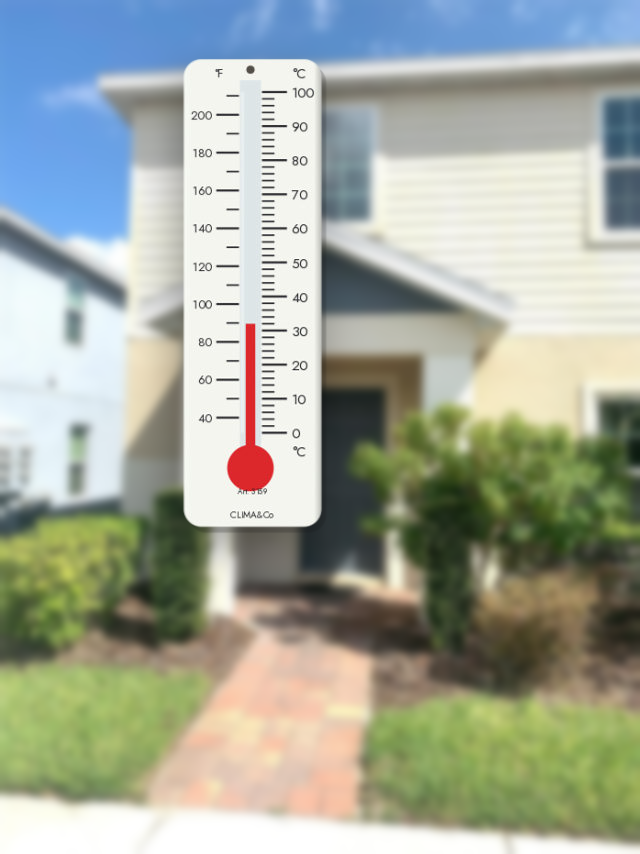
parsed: 32 °C
